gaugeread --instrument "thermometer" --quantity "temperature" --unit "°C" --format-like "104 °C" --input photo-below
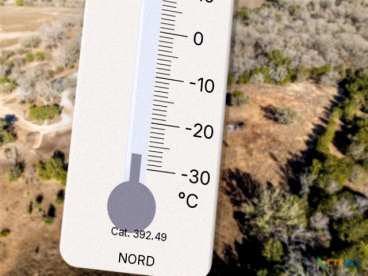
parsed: -27 °C
